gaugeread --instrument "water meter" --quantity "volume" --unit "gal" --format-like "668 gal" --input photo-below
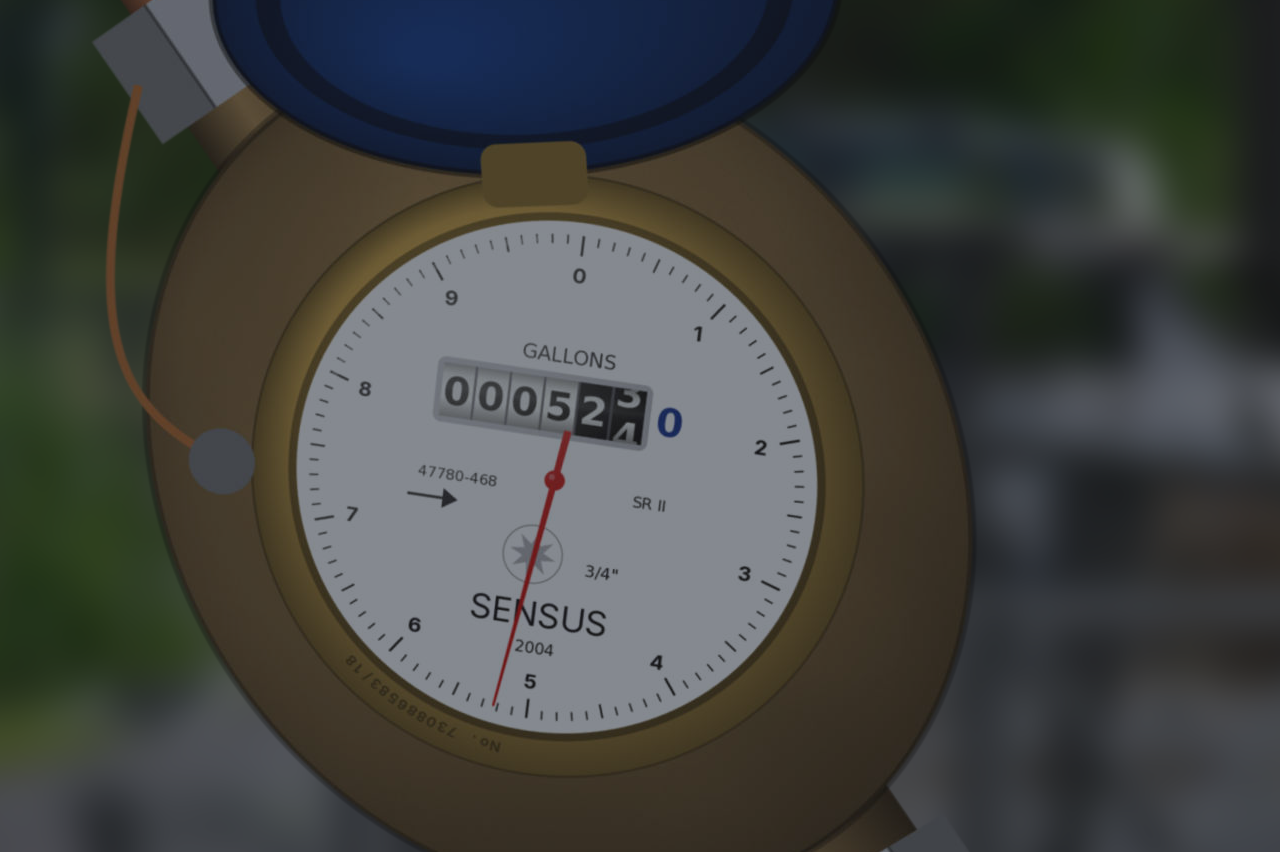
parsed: 5235.2 gal
